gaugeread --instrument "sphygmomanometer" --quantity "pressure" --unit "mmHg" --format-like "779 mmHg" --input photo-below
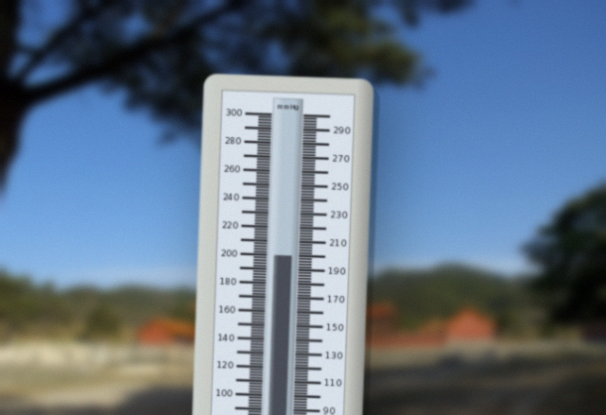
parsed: 200 mmHg
